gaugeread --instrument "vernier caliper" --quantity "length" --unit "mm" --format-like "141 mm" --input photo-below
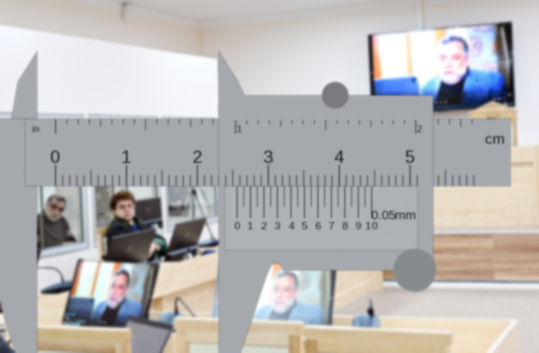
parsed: 25.6 mm
